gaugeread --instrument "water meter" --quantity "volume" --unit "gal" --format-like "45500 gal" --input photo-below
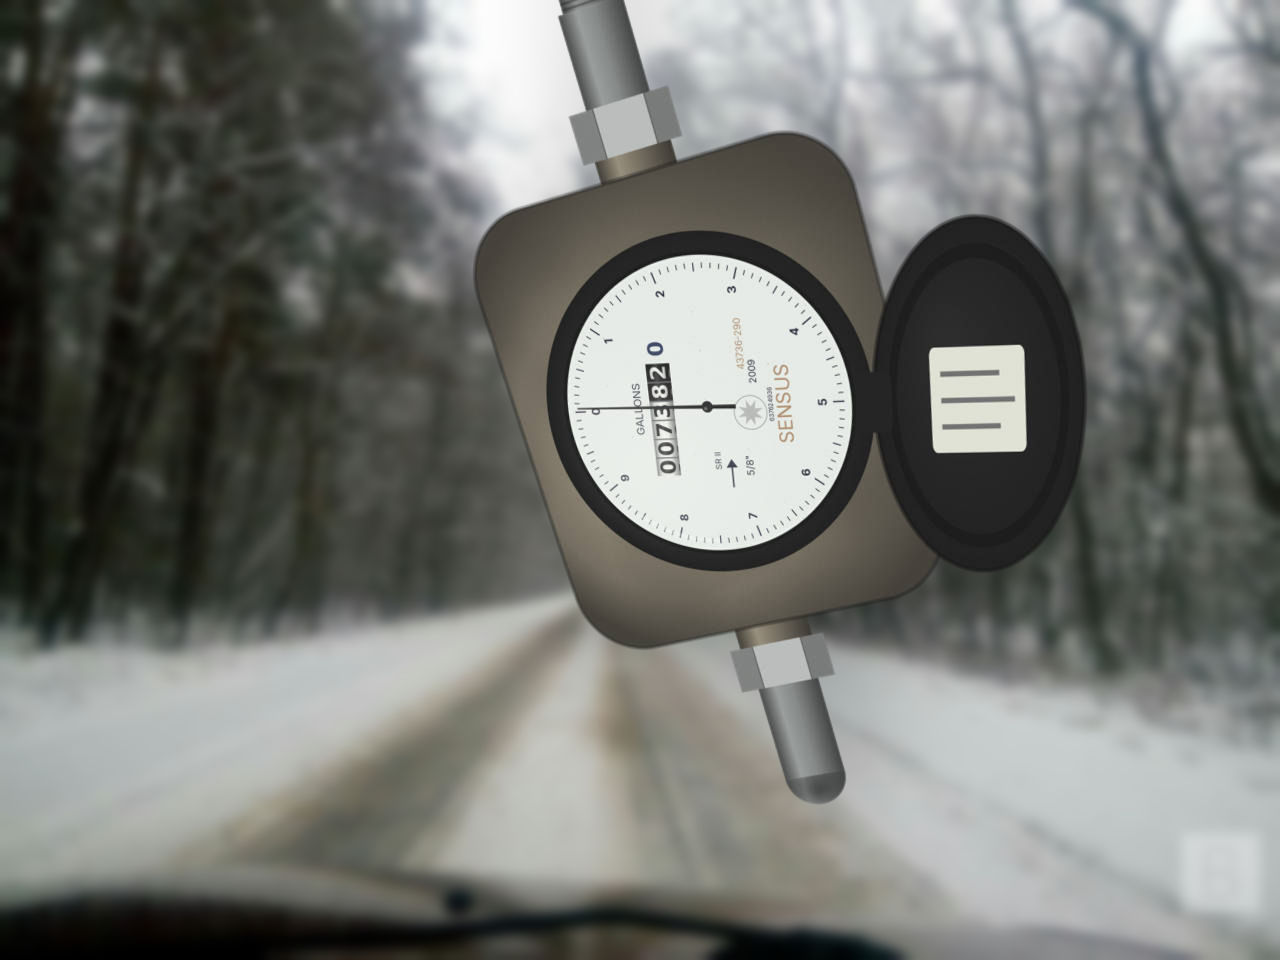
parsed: 73820.0 gal
